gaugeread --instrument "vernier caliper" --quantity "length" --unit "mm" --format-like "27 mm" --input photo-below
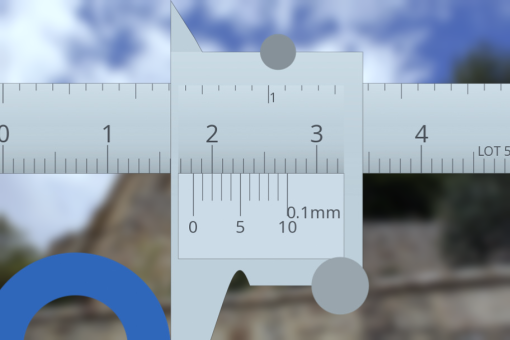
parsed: 18.2 mm
